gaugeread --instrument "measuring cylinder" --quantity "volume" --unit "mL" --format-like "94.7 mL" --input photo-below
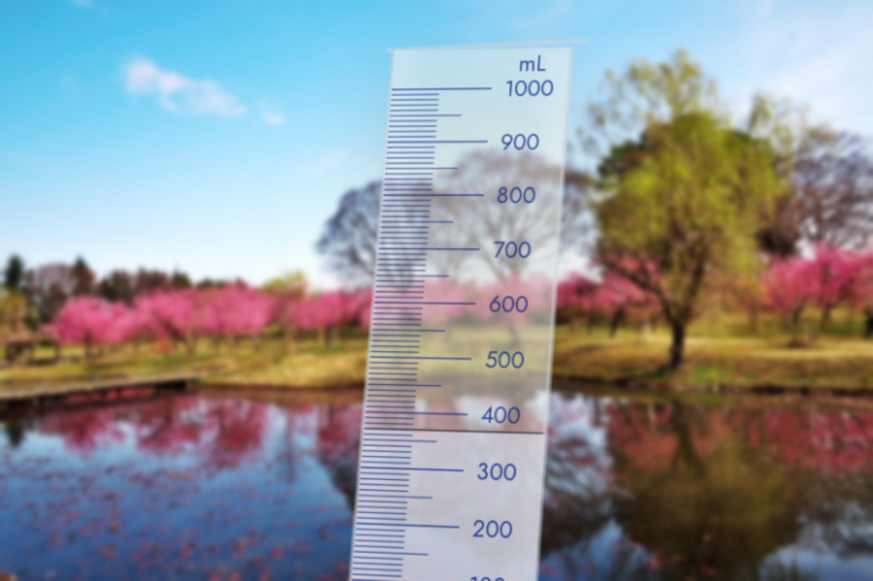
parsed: 370 mL
